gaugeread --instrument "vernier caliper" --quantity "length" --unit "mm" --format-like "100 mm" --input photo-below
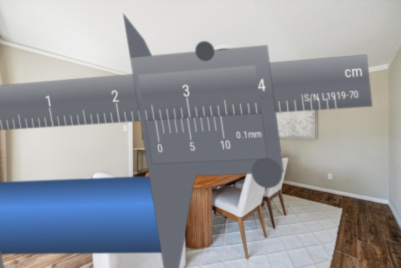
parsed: 25.2 mm
